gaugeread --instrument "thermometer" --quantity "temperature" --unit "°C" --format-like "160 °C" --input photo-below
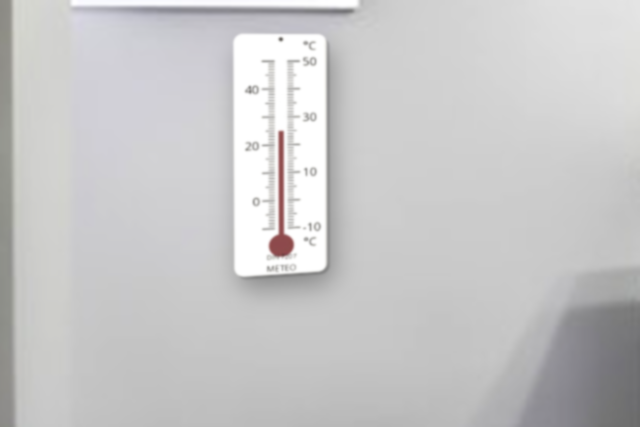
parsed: 25 °C
